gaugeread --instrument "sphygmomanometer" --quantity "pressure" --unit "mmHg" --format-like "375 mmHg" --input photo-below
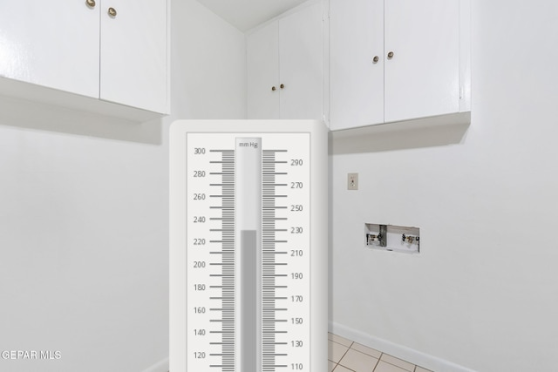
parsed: 230 mmHg
